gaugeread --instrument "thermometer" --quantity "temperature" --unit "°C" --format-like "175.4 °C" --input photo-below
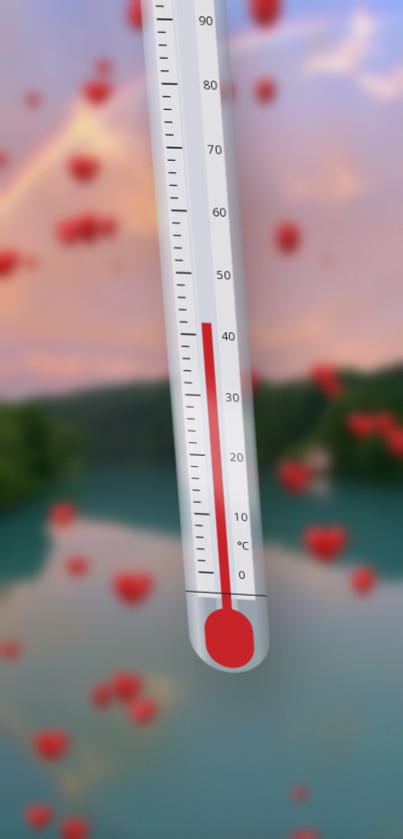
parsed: 42 °C
